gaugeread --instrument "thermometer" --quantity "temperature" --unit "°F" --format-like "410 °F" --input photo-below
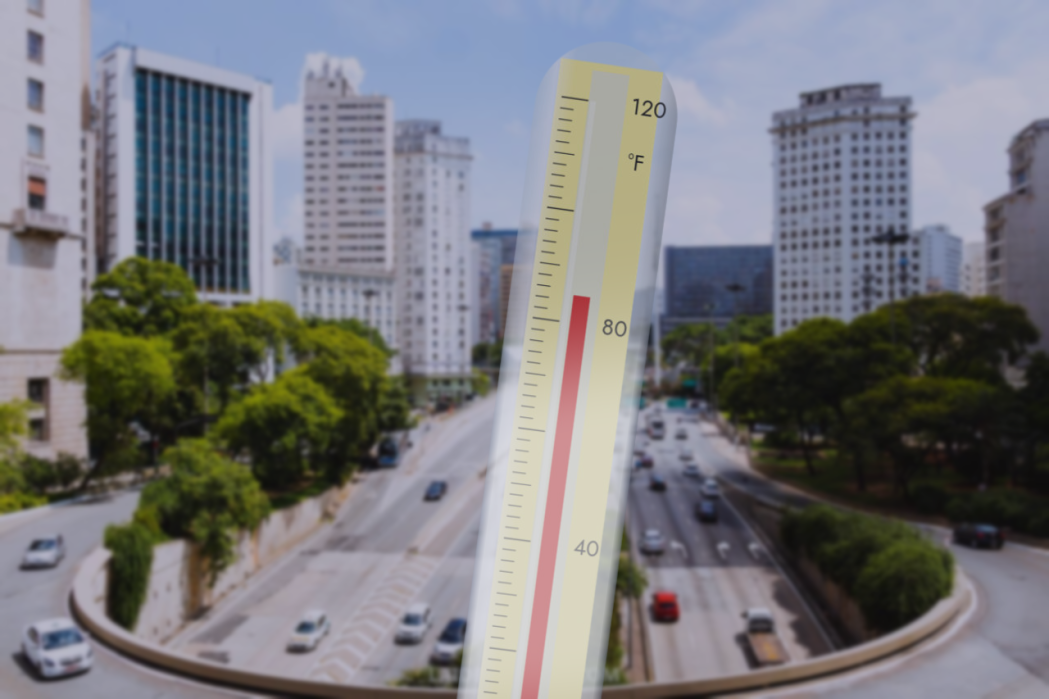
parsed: 85 °F
